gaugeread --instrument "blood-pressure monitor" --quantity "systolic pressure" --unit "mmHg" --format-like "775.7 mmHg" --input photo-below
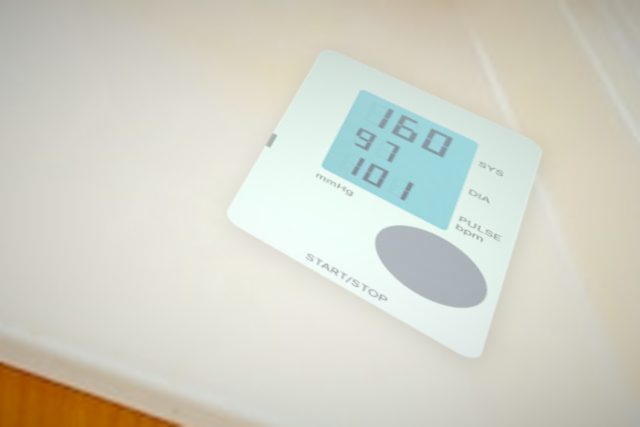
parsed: 160 mmHg
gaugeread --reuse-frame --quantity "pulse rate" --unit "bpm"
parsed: 101 bpm
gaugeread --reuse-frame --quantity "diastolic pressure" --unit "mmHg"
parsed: 97 mmHg
